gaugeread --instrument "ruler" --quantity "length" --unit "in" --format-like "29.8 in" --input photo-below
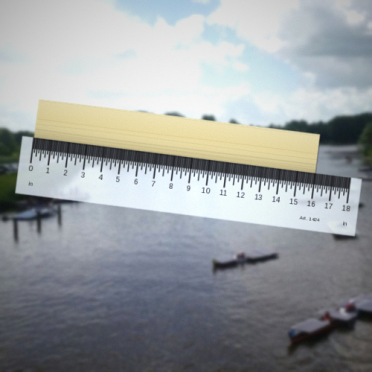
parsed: 16 in
